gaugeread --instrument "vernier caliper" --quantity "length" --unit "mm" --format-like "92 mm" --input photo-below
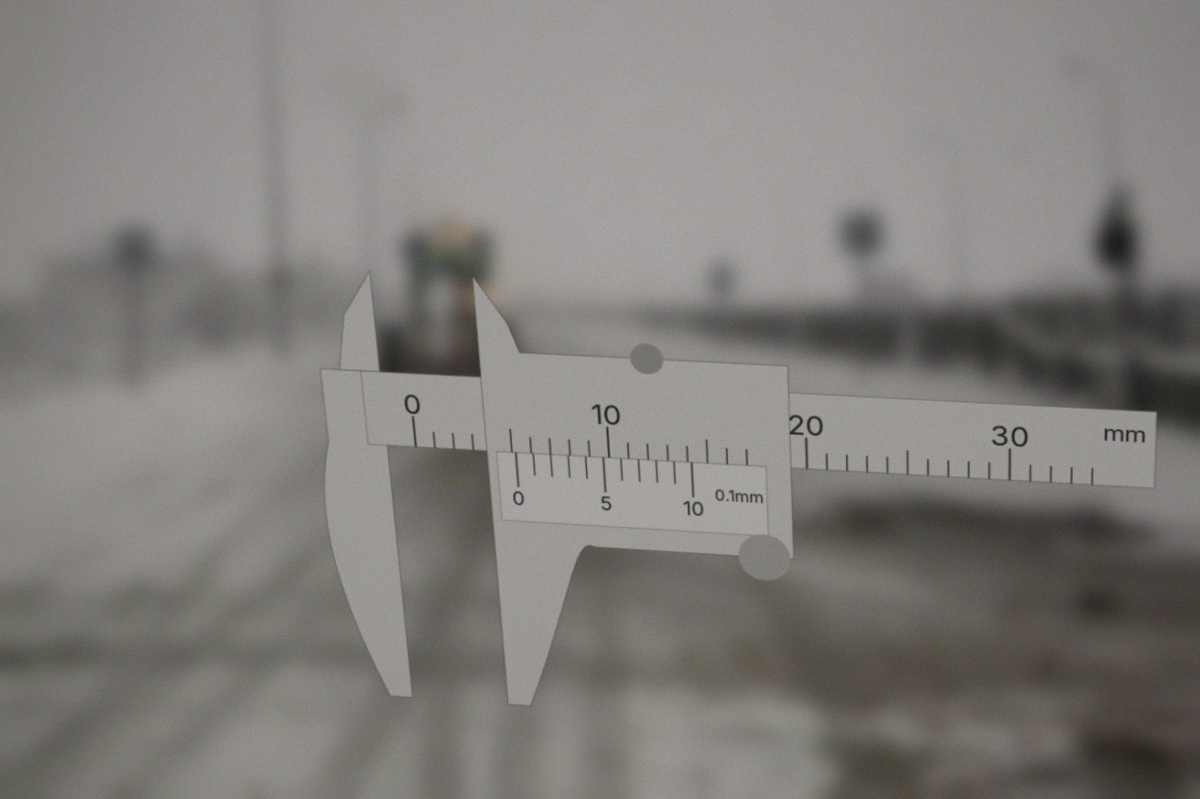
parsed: 5.2 mm
